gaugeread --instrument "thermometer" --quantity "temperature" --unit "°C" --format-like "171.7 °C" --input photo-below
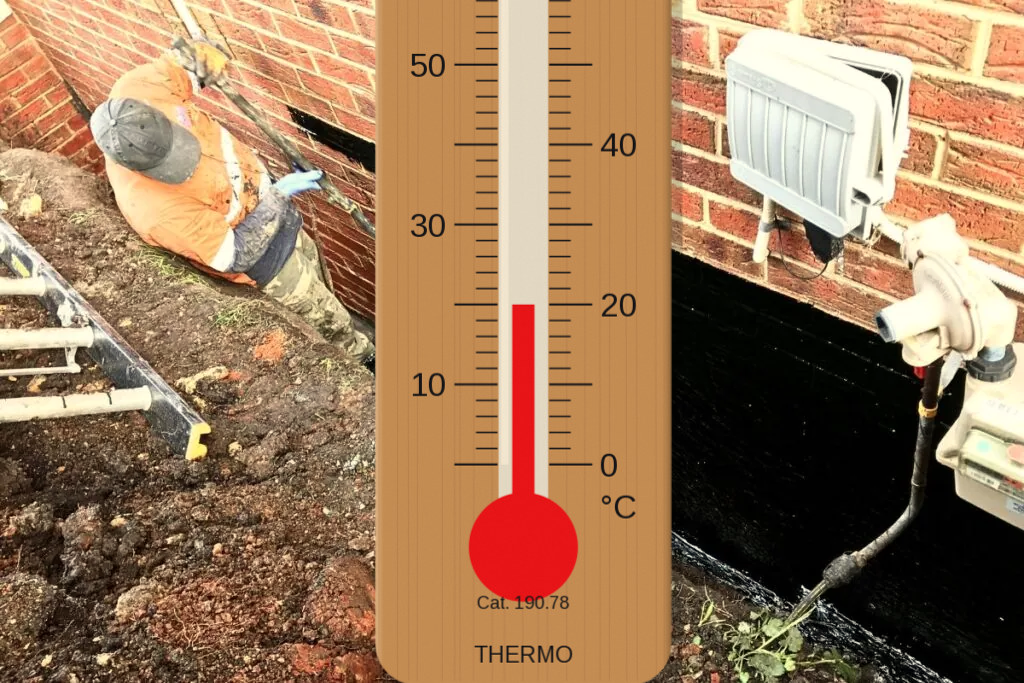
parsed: 20 °C
